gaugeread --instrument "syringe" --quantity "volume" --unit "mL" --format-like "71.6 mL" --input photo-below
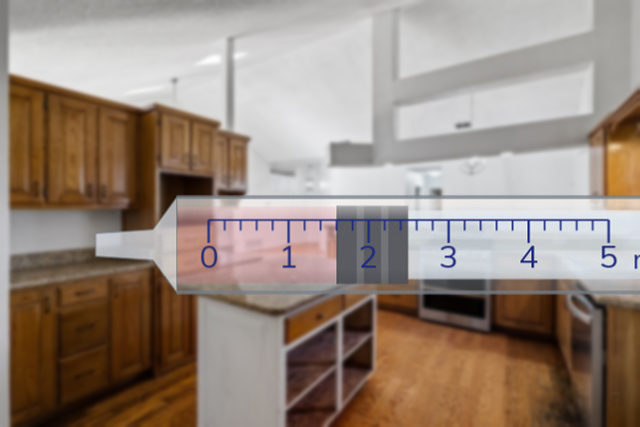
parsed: 1.6 mL
